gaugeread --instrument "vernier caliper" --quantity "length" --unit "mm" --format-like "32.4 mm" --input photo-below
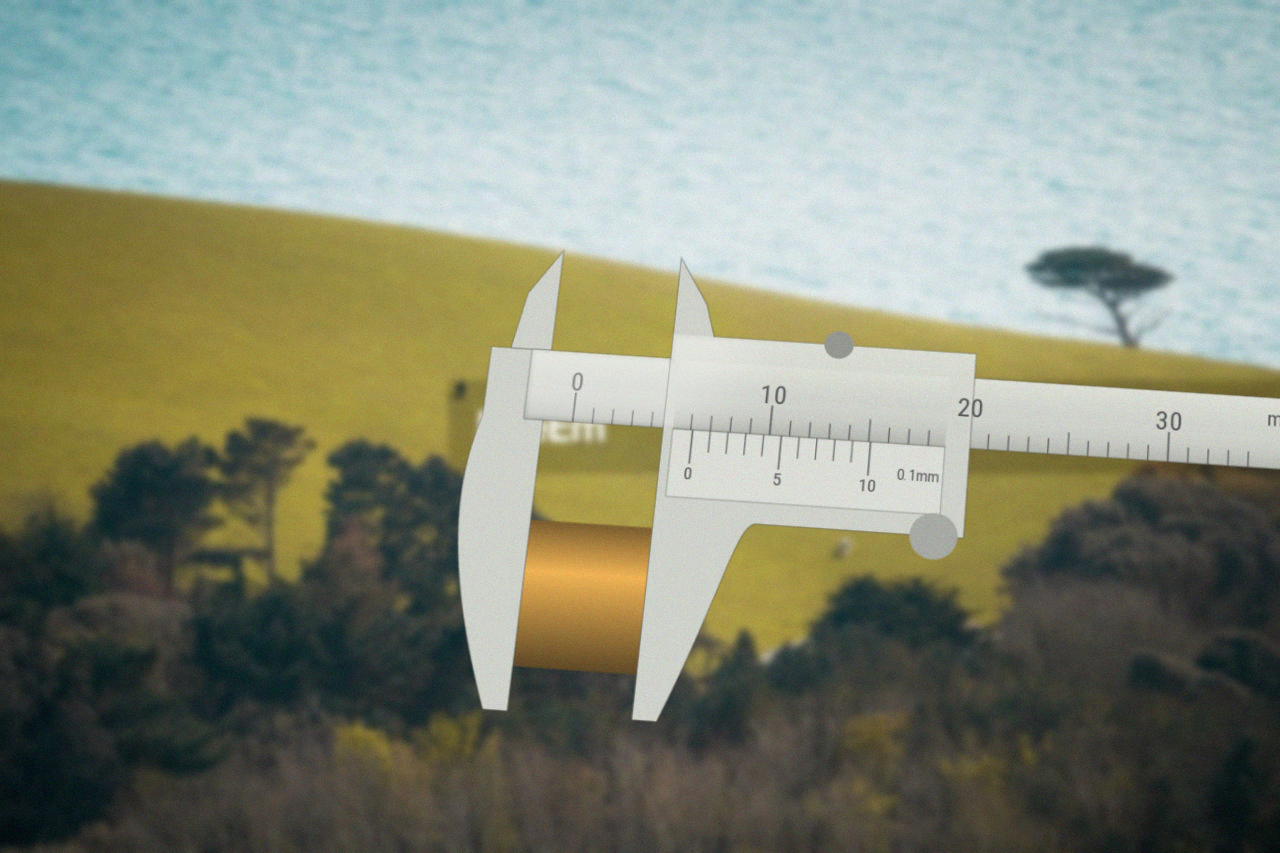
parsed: 6.1 mm
